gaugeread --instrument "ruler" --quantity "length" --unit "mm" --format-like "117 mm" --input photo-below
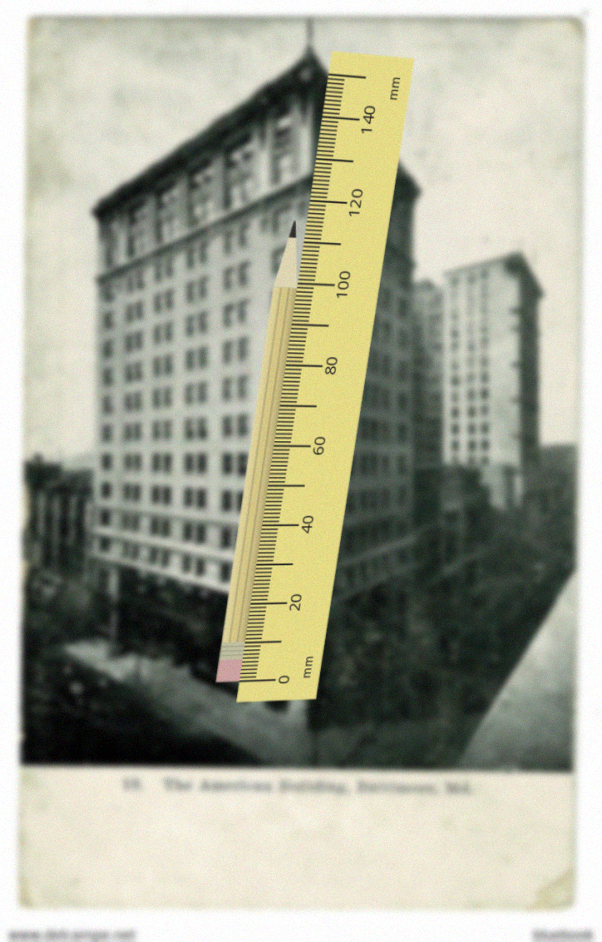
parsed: 115 mm
